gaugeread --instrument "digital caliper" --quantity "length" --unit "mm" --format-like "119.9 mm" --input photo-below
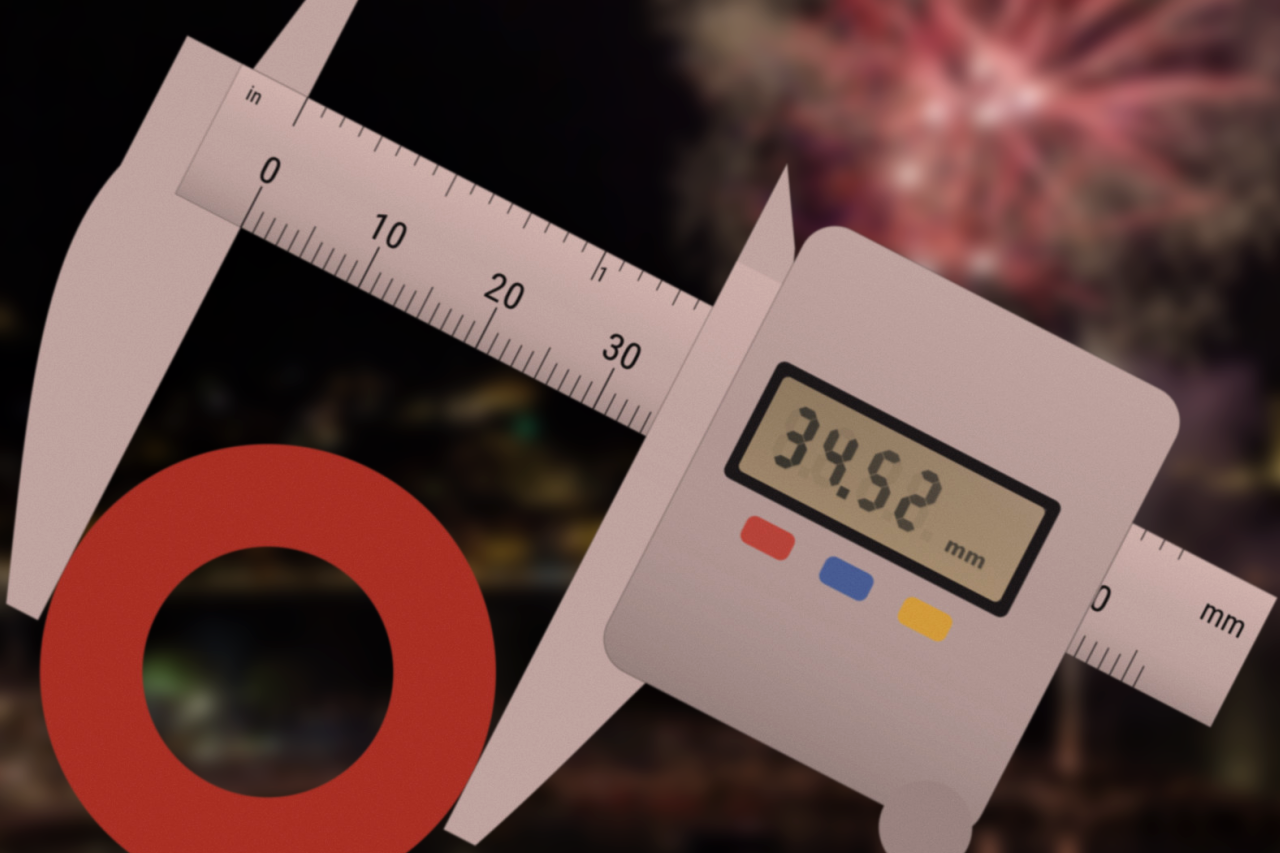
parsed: 34.52 mm
